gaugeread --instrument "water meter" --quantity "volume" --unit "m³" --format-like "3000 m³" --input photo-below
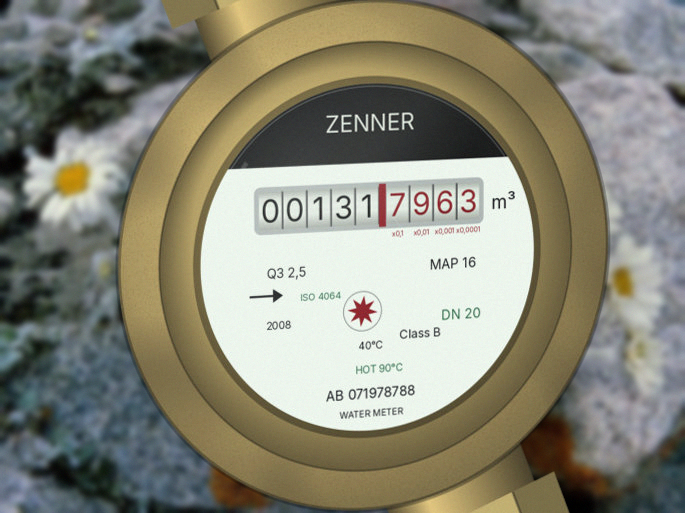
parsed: 131.7963 m³
